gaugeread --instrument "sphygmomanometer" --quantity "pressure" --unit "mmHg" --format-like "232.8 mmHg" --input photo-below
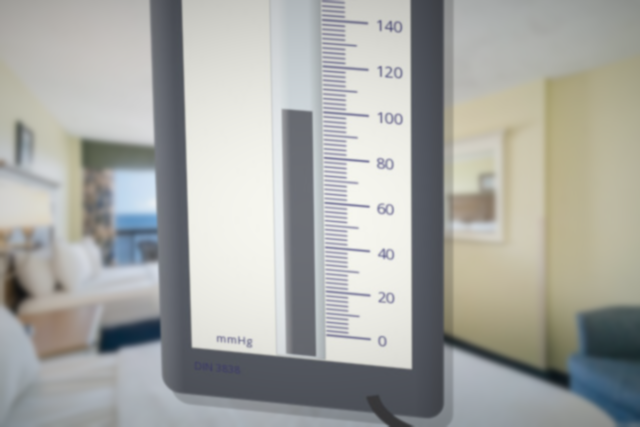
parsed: 100 mmHg
